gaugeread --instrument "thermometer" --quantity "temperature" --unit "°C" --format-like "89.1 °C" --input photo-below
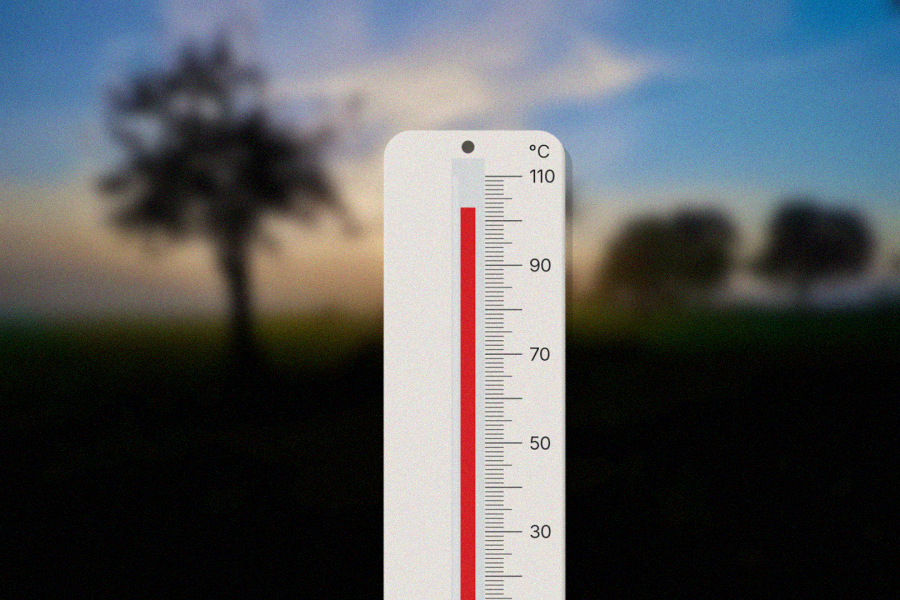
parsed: 103 °C
